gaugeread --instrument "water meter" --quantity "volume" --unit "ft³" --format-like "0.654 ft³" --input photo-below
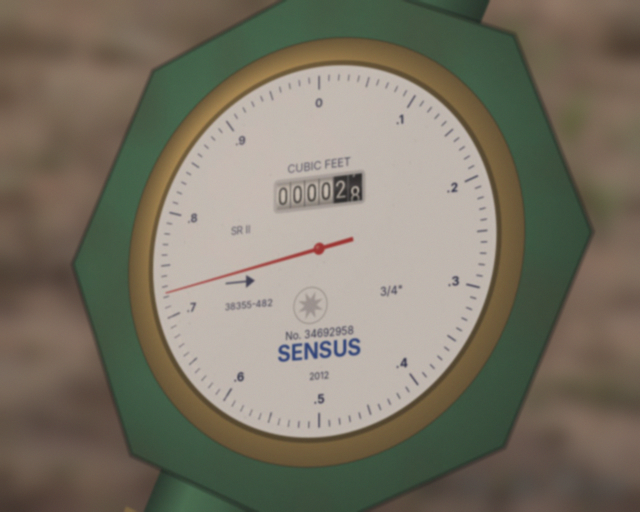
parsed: 27.72 ft³
